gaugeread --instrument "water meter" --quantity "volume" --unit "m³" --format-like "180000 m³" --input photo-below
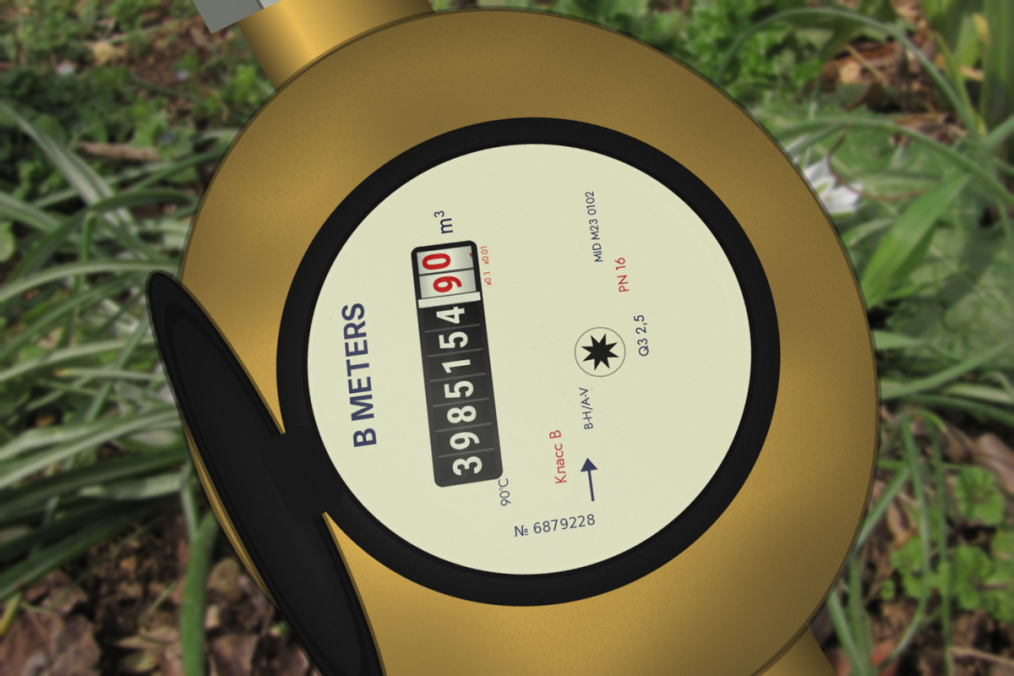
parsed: 3985154.90 m³
